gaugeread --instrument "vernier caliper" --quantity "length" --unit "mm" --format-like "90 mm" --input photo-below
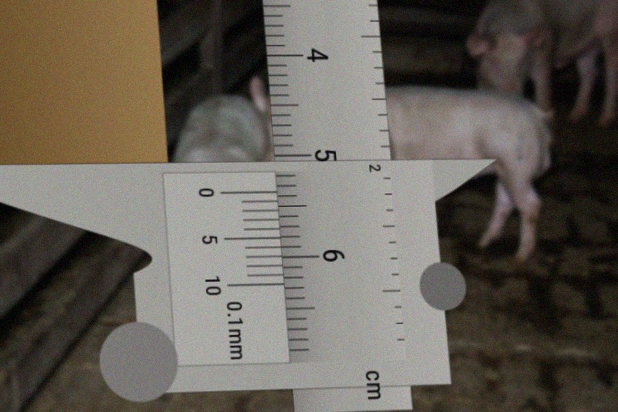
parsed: 53.6 mm
